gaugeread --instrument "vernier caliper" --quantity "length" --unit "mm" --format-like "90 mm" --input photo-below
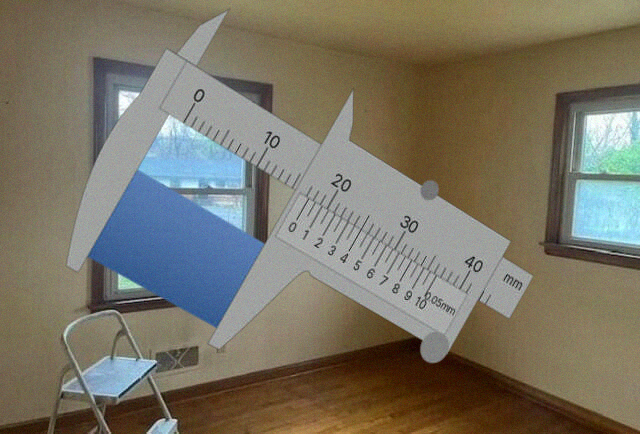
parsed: 17.4 mm
